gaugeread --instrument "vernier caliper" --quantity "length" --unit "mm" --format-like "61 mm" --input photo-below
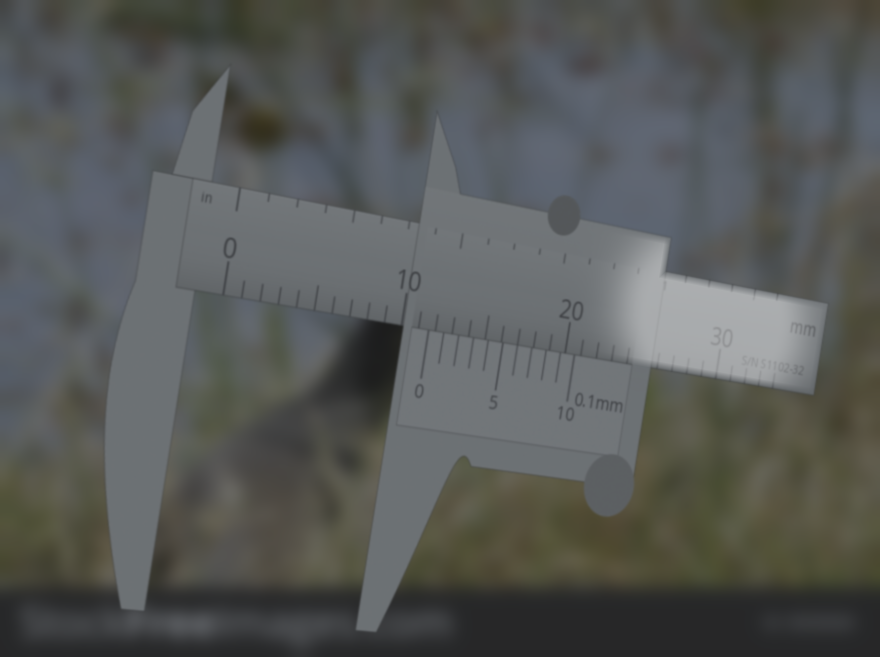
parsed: 11.6 mm
